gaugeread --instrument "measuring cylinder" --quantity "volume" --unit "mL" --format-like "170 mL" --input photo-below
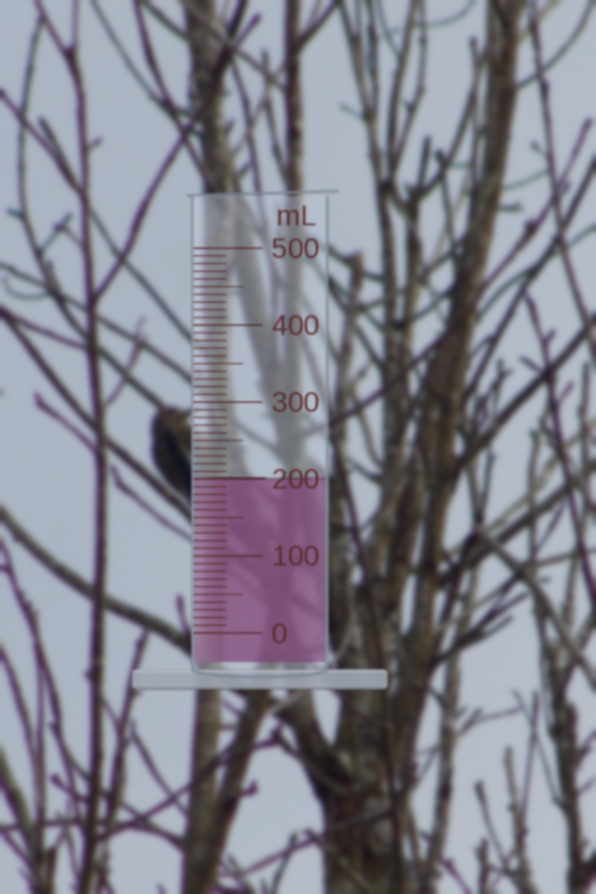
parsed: 200 mL
